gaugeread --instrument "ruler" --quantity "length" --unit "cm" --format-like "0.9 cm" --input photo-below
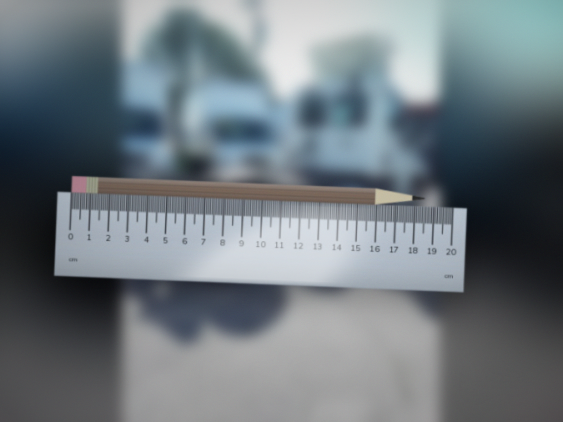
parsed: 18.5 cm
